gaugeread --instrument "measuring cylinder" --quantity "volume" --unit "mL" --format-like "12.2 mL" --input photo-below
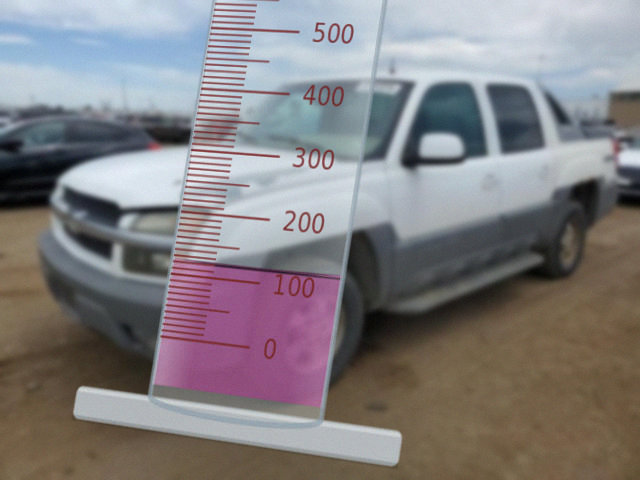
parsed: 120 mL
